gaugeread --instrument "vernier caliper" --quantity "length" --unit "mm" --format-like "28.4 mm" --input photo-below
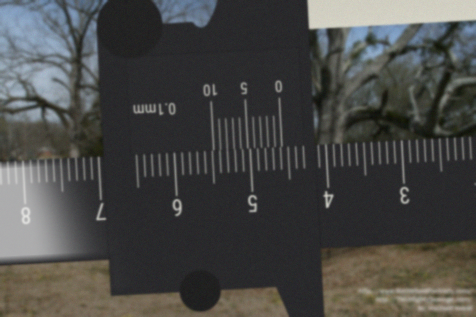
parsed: 45.8 mm
